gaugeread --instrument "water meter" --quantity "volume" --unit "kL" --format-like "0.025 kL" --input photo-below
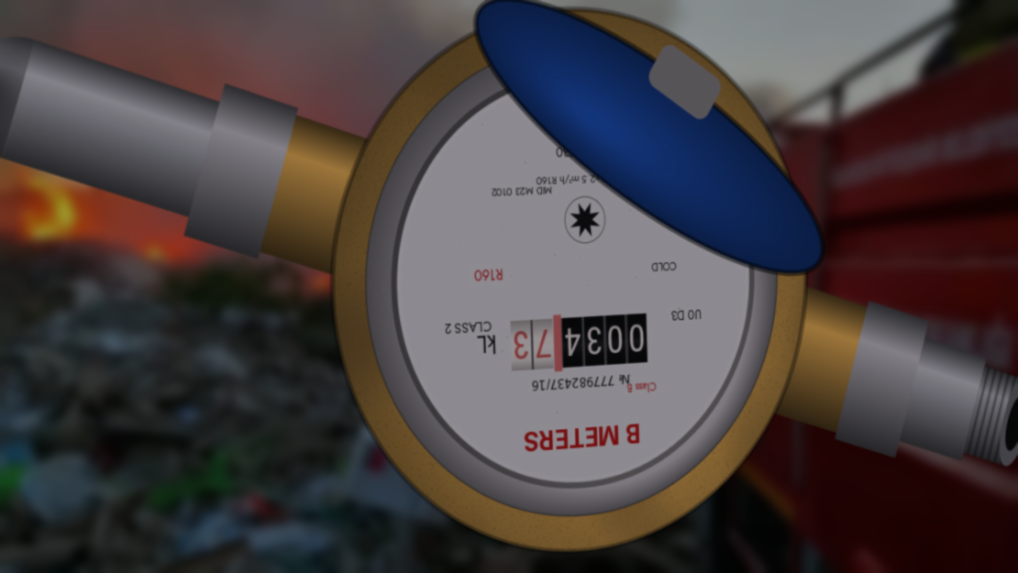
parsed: 34.73 kL
